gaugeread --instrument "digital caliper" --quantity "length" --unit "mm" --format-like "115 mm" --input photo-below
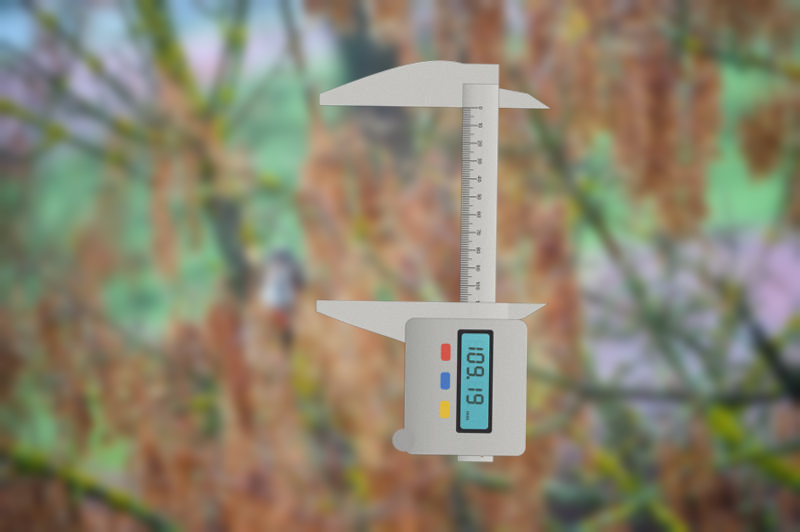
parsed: 109.19 mm
